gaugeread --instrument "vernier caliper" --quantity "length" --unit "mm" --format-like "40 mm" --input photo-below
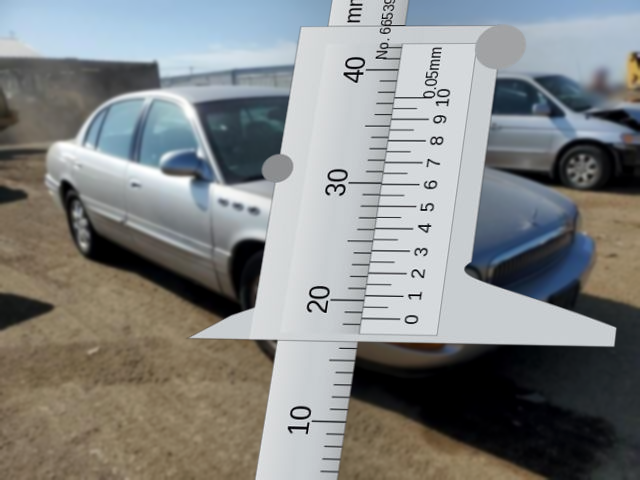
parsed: 18.5 mm
